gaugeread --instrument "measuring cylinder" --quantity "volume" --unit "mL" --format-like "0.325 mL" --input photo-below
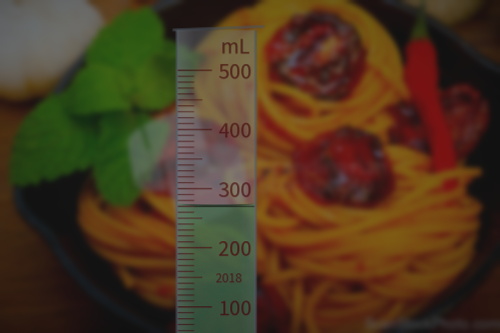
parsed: 270 mL
